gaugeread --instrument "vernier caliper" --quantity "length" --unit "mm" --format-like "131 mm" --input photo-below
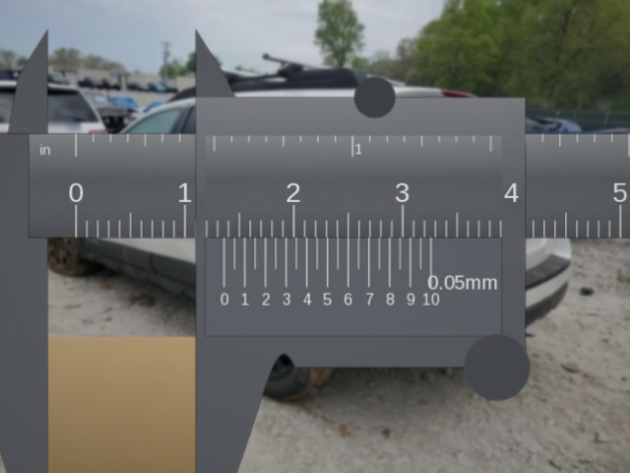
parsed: 13.6 mm
